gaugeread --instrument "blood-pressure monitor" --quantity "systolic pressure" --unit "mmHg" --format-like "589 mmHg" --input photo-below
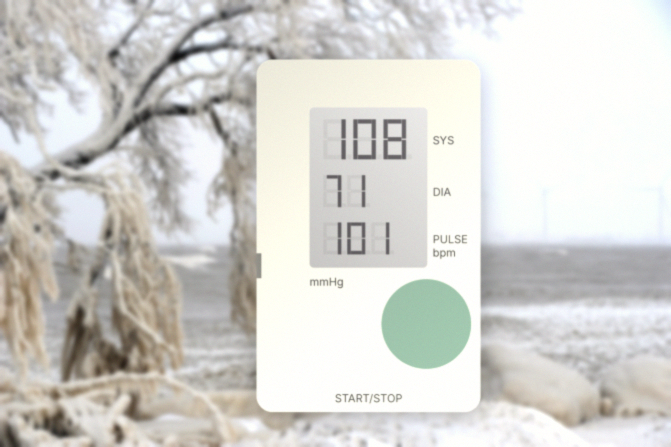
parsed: 108 mmHg
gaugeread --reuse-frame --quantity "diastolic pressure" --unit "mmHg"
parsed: 71 mmHg
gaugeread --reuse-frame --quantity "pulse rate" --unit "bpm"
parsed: 101 bpm
